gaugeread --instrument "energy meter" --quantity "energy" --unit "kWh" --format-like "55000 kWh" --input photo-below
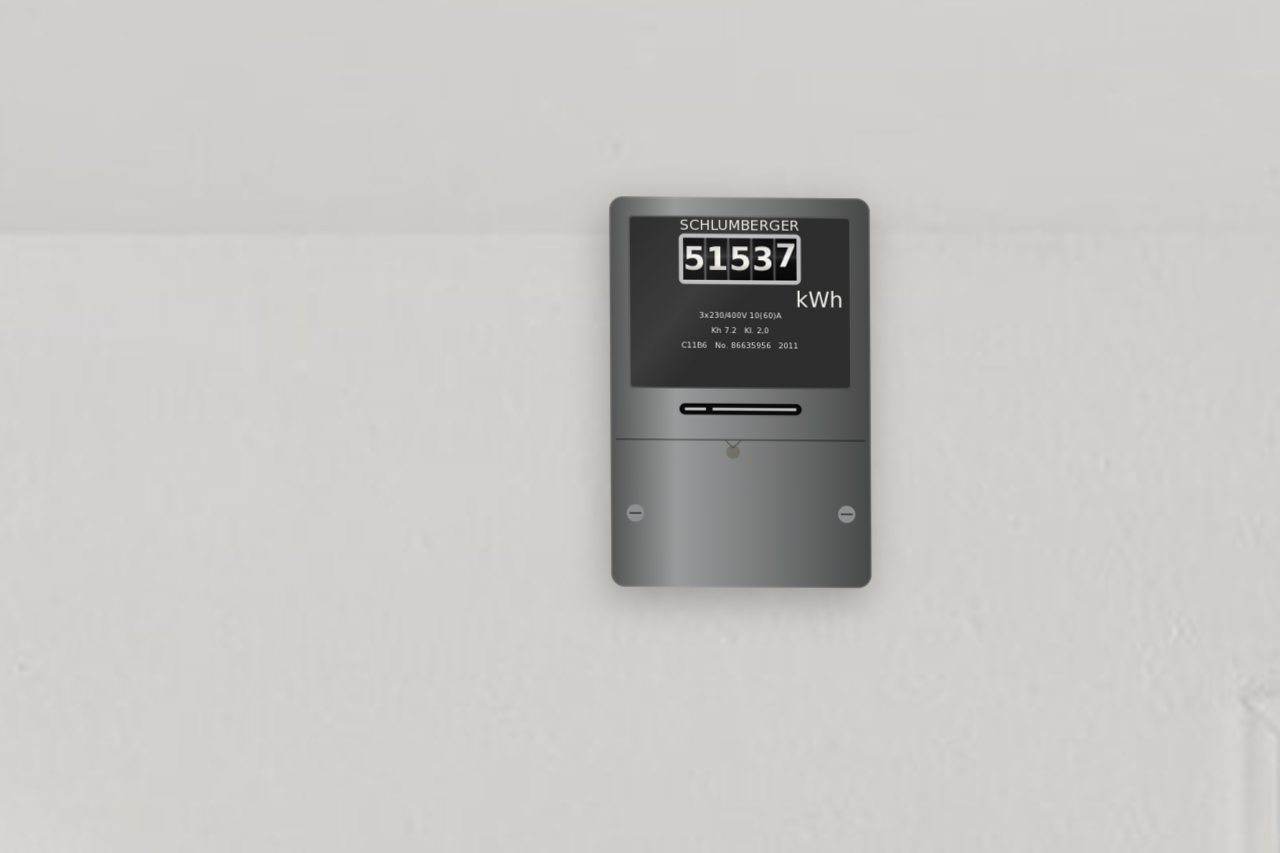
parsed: 51537 kWh
